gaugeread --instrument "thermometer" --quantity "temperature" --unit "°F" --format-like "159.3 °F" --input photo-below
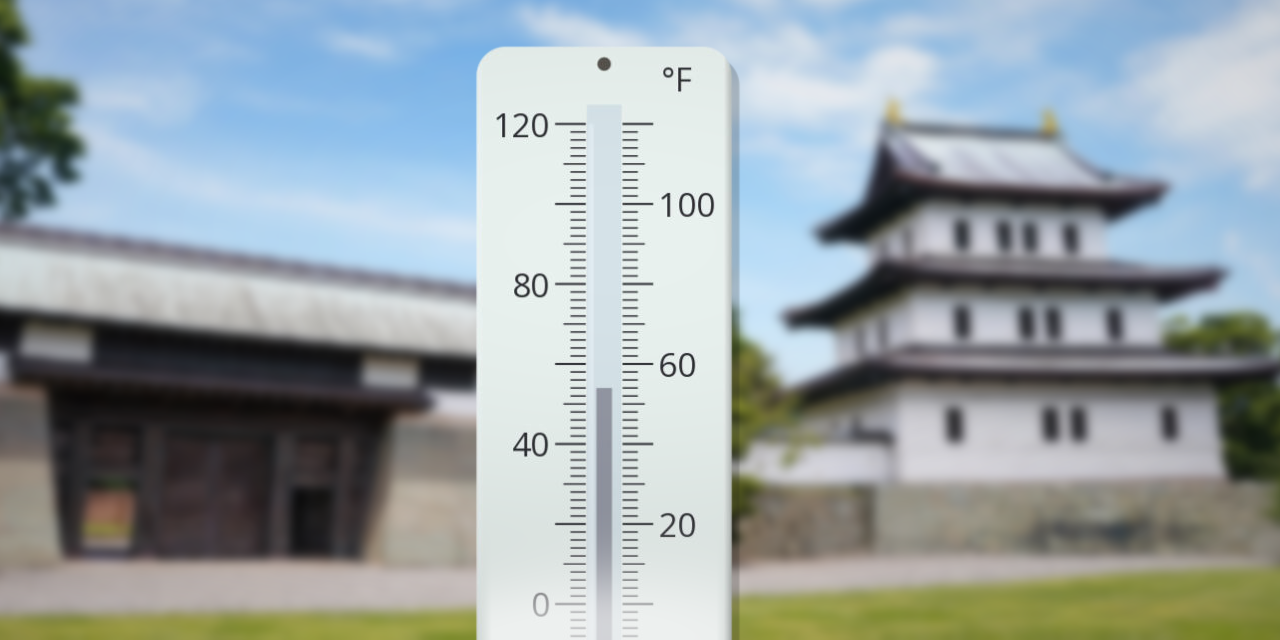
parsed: 54 °F
